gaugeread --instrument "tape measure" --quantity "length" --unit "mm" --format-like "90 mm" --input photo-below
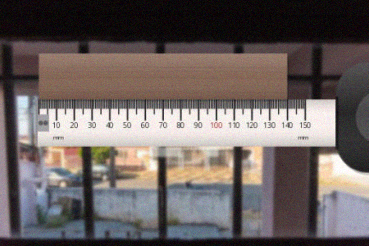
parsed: 140 mm
